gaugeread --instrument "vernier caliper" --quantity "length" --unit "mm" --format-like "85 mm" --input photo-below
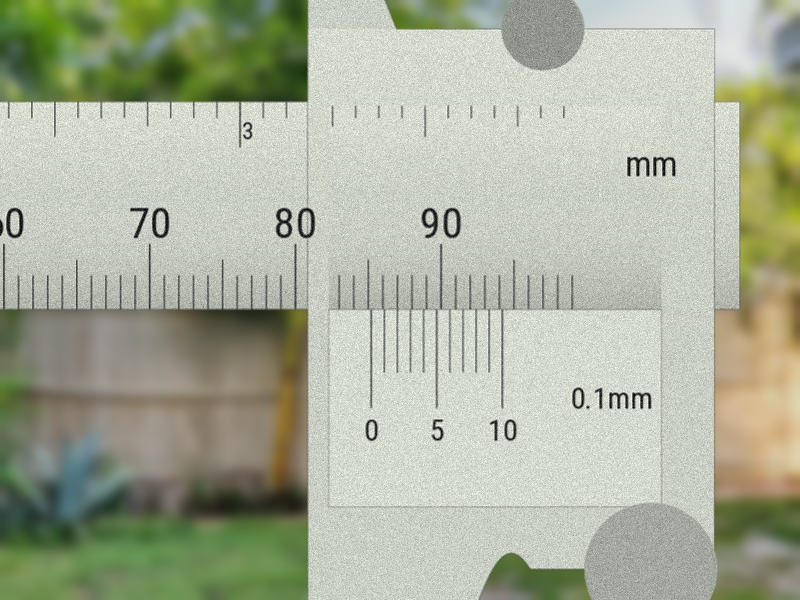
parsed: 85.2 mm
